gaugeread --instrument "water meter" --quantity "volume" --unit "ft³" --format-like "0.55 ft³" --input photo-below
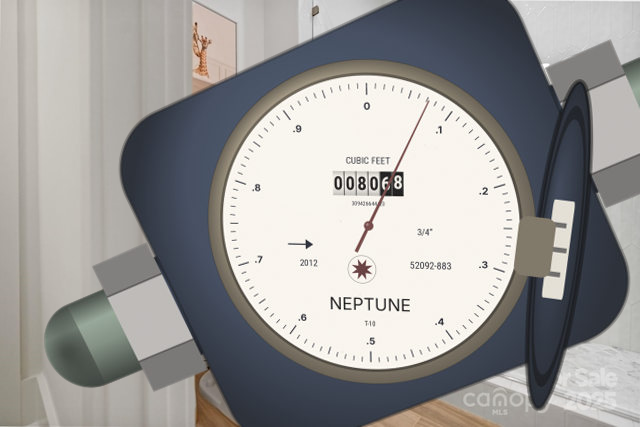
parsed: 8068.07 ft³
